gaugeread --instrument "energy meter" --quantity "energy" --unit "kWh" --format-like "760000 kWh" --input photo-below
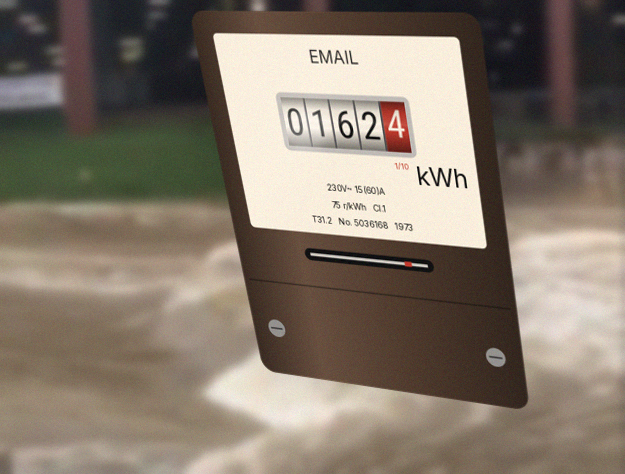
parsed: 162.4 kWh
